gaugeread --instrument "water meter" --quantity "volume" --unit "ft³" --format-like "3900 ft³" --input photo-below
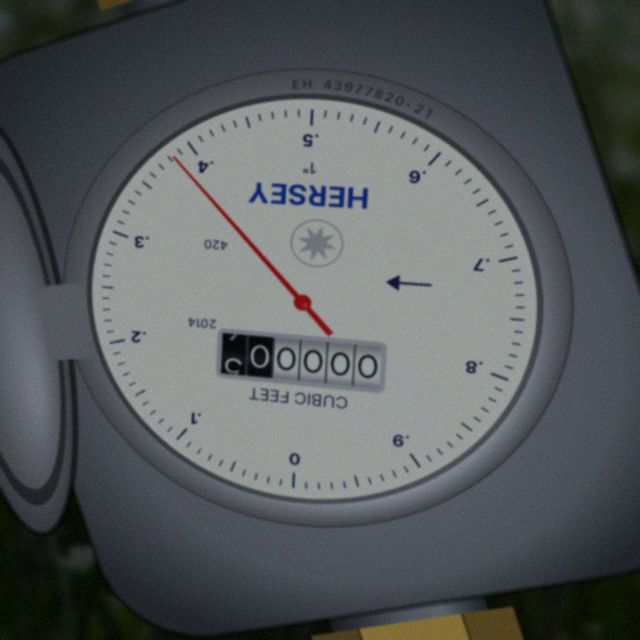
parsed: 5.38 ft³
